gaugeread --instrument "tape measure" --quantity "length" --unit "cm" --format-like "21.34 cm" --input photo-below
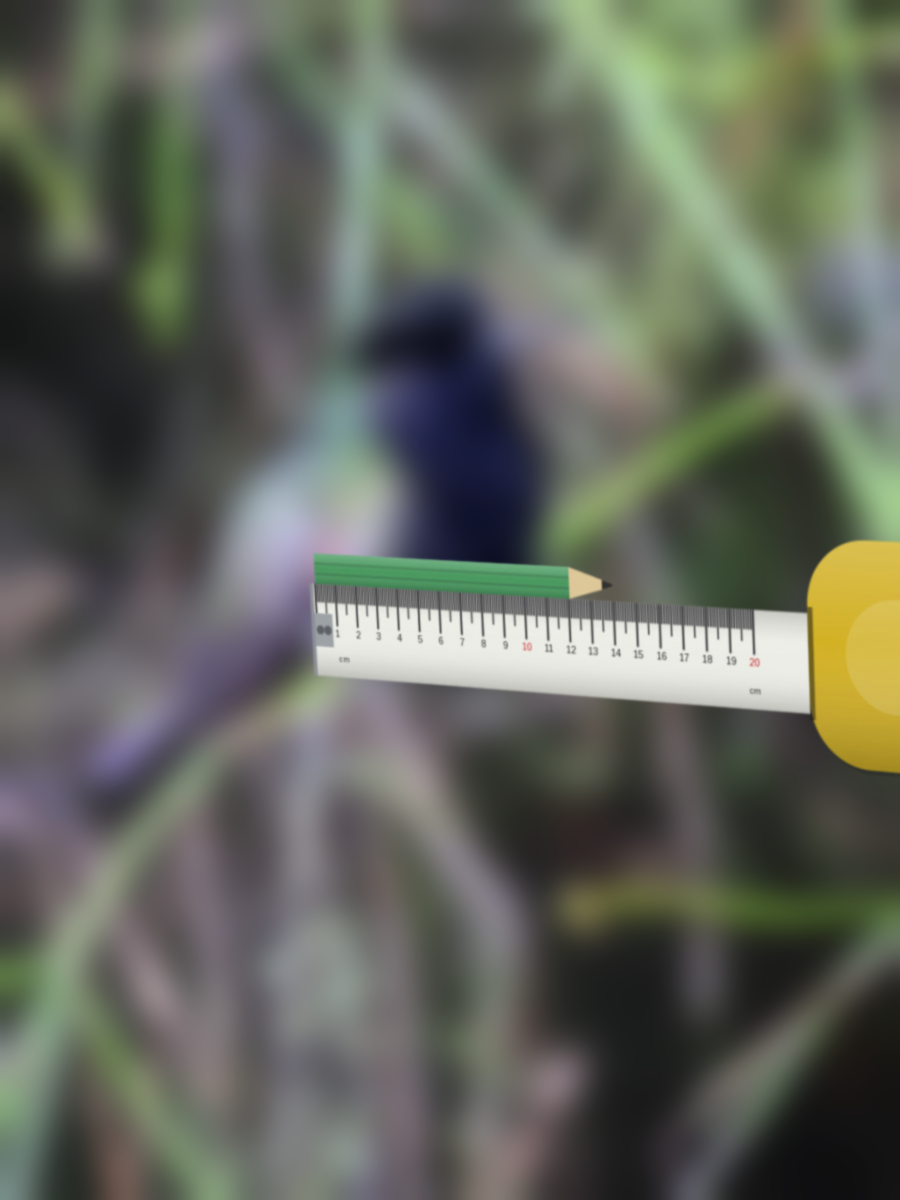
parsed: 14 cm
